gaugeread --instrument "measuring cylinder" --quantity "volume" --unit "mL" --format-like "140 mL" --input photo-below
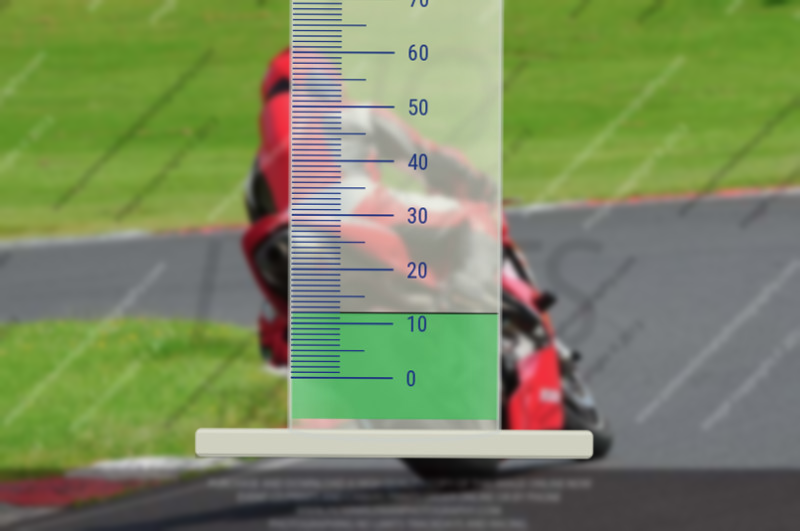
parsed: 12 mL
